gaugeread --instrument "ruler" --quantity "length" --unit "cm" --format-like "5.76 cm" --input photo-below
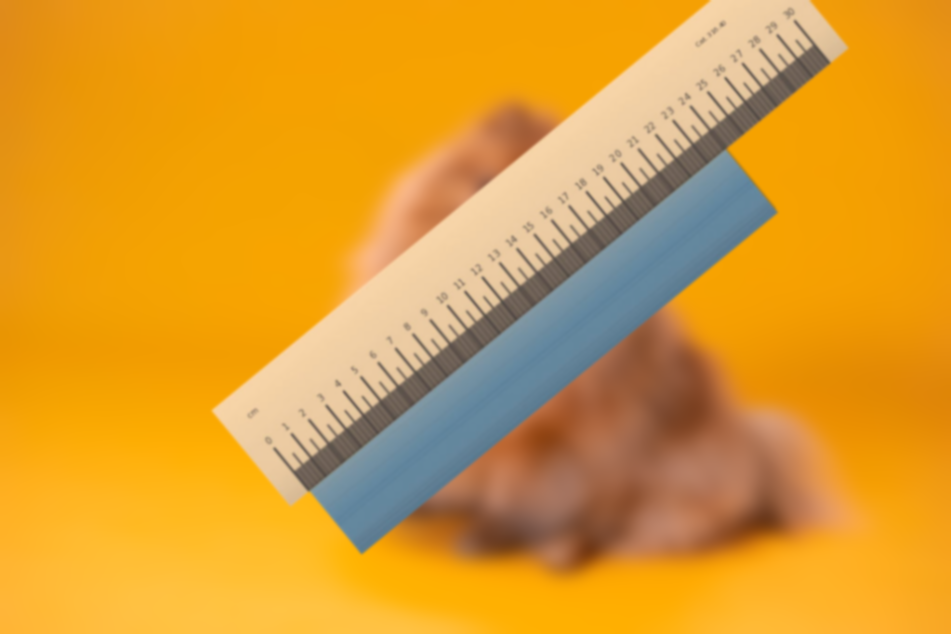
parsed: 24 cm
